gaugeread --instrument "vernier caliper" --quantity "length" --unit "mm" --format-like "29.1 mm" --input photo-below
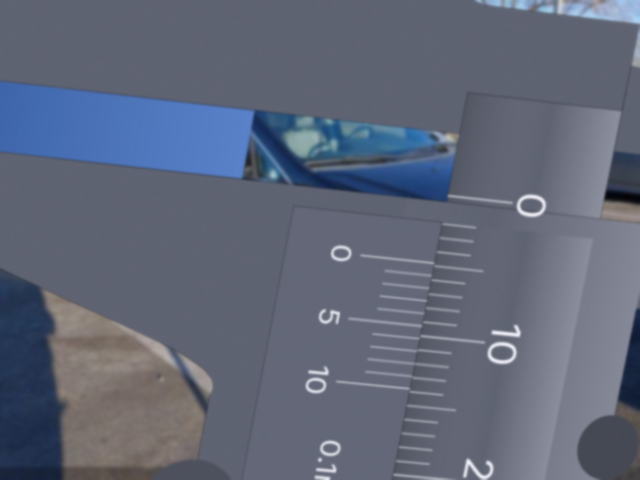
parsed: 4.8 mm
